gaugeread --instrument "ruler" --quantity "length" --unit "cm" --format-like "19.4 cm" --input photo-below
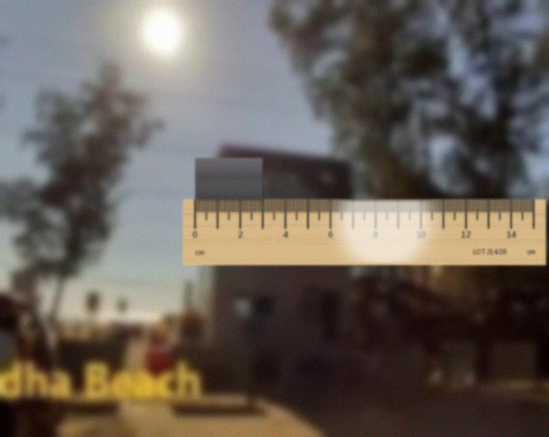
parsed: 3 cm
